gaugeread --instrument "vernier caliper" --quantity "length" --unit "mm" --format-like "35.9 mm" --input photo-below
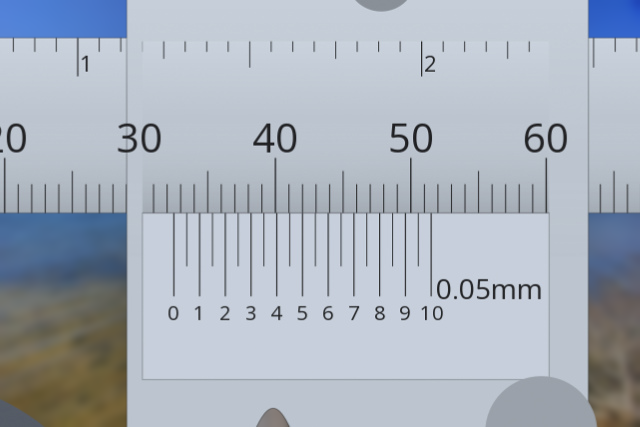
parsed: 32.5 mm
